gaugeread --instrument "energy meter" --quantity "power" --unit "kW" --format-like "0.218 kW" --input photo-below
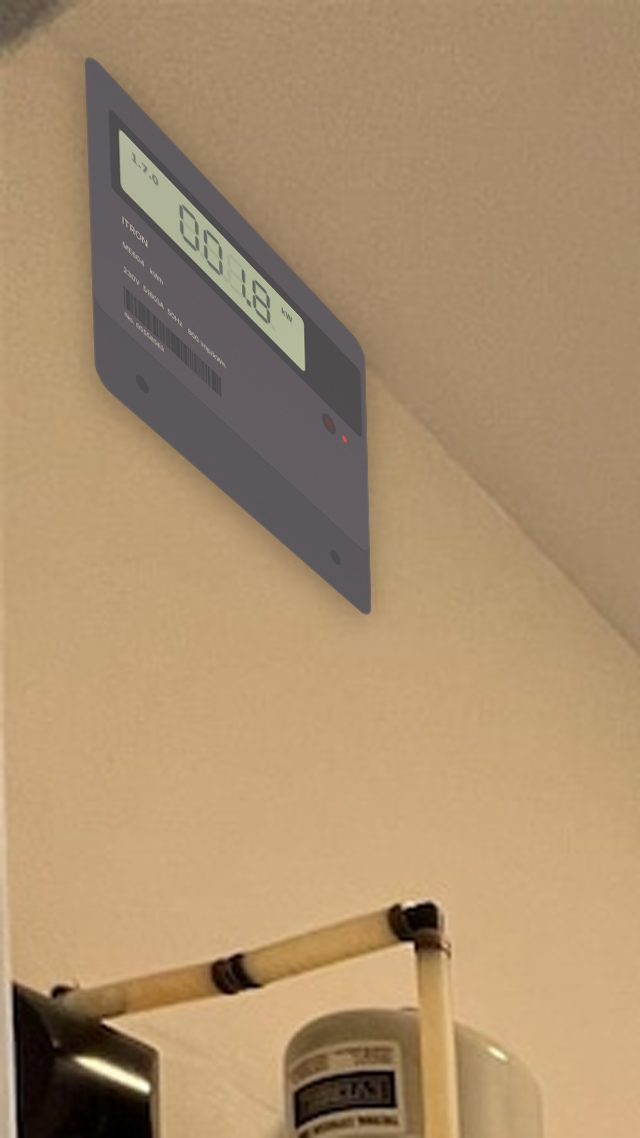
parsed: 1.8 kW
